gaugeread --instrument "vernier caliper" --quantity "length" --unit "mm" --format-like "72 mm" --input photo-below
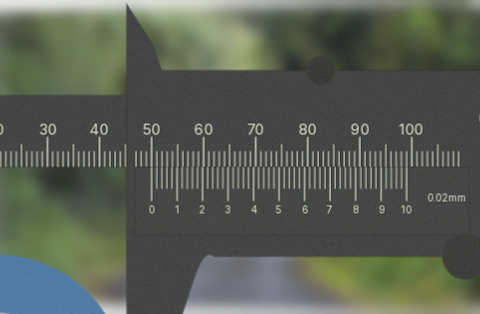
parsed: 50.0 mm
